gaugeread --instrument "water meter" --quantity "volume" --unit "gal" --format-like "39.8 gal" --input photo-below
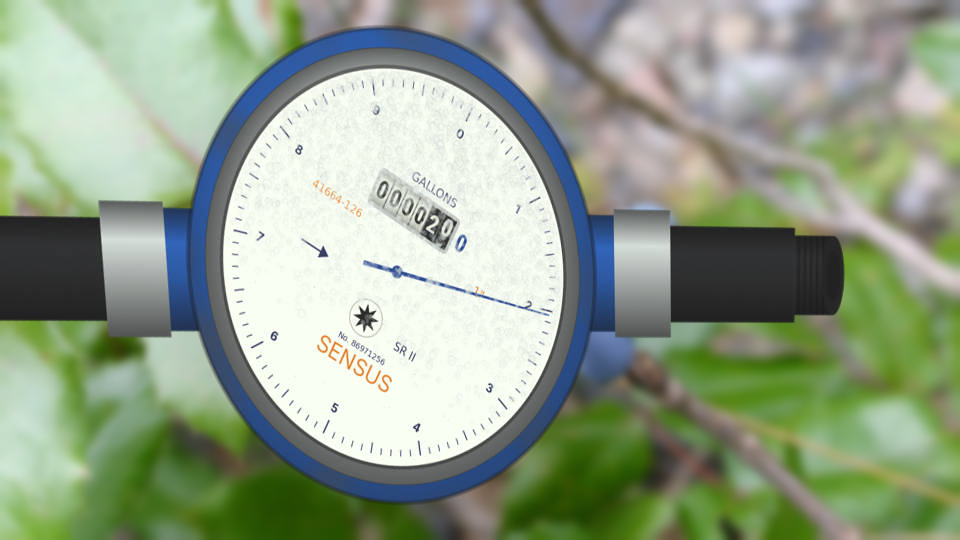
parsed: 202.0 gal
